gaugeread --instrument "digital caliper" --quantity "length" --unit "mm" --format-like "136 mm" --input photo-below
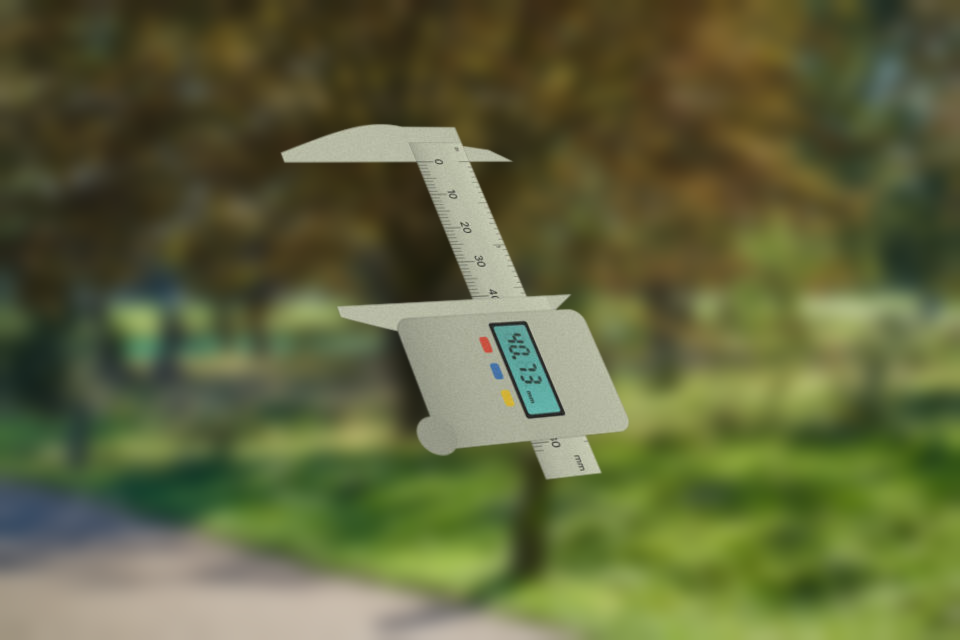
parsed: 40.73 mm
